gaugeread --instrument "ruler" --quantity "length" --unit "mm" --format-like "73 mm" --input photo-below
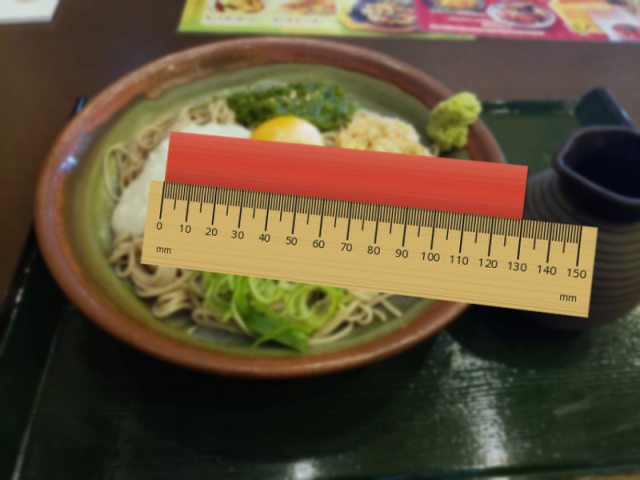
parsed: 130 mm
